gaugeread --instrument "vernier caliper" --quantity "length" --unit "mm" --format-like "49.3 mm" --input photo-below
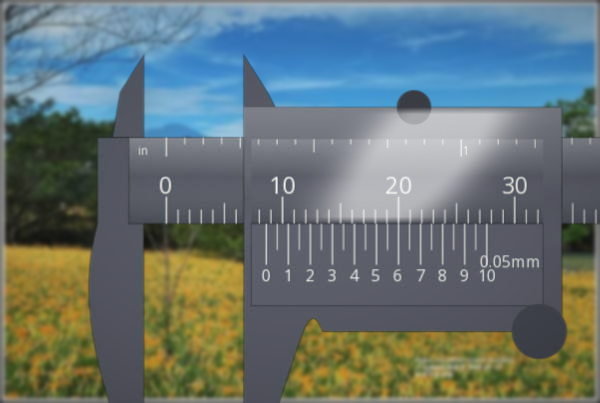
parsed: 8.6 mm
